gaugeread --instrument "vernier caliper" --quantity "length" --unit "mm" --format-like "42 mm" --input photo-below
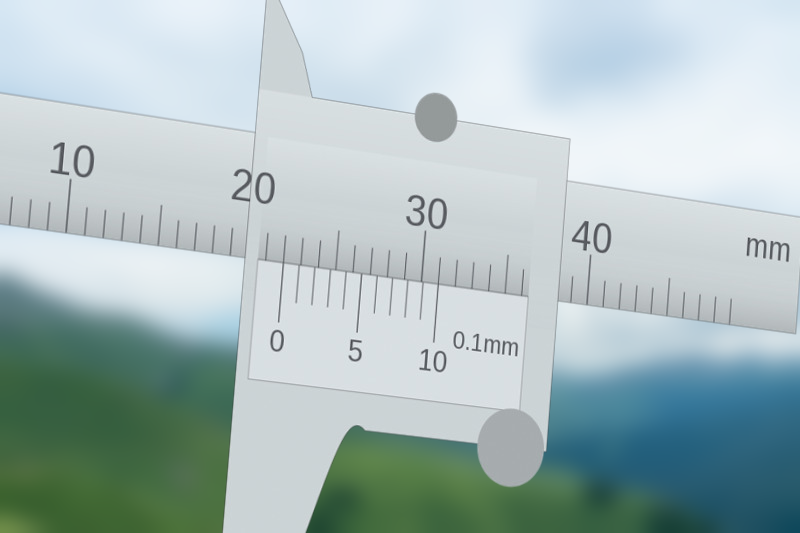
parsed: 22.0 mm
